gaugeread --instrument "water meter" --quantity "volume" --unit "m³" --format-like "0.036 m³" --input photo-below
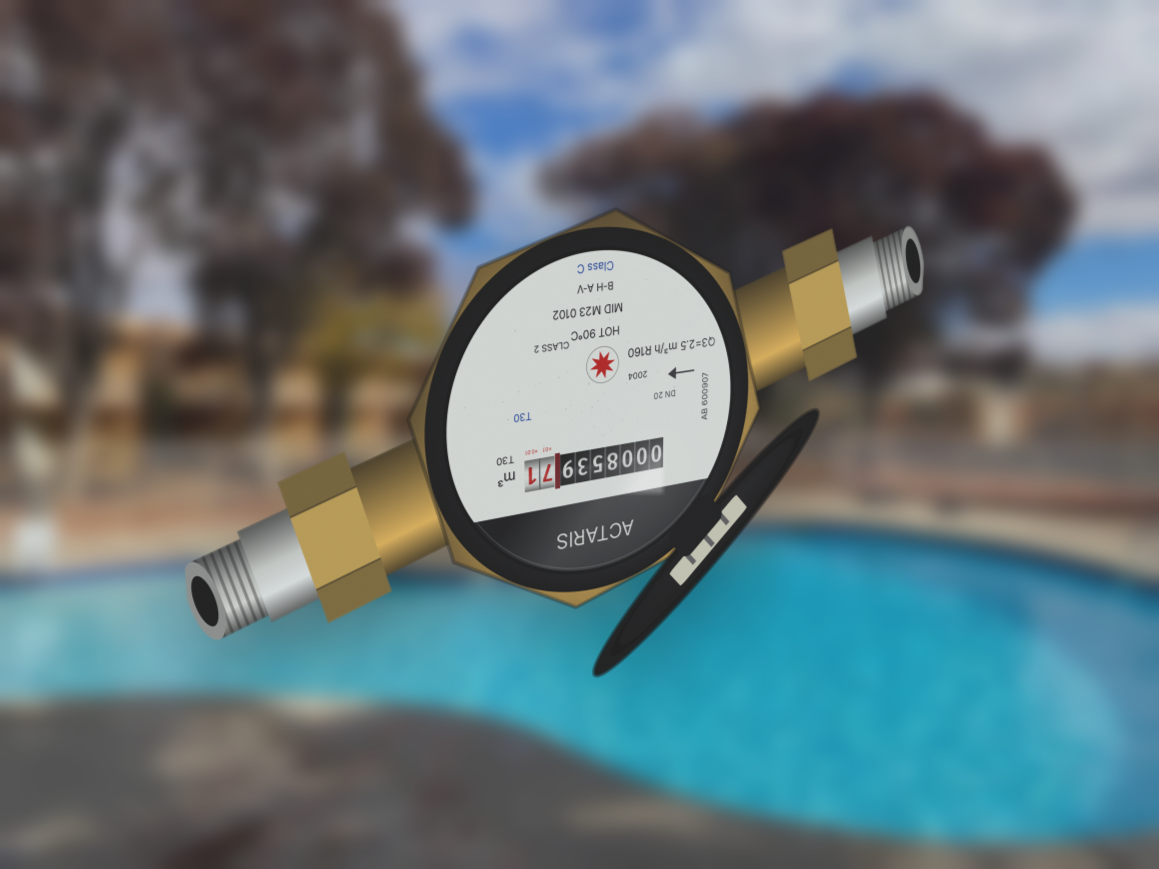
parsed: 8539.71 m³
